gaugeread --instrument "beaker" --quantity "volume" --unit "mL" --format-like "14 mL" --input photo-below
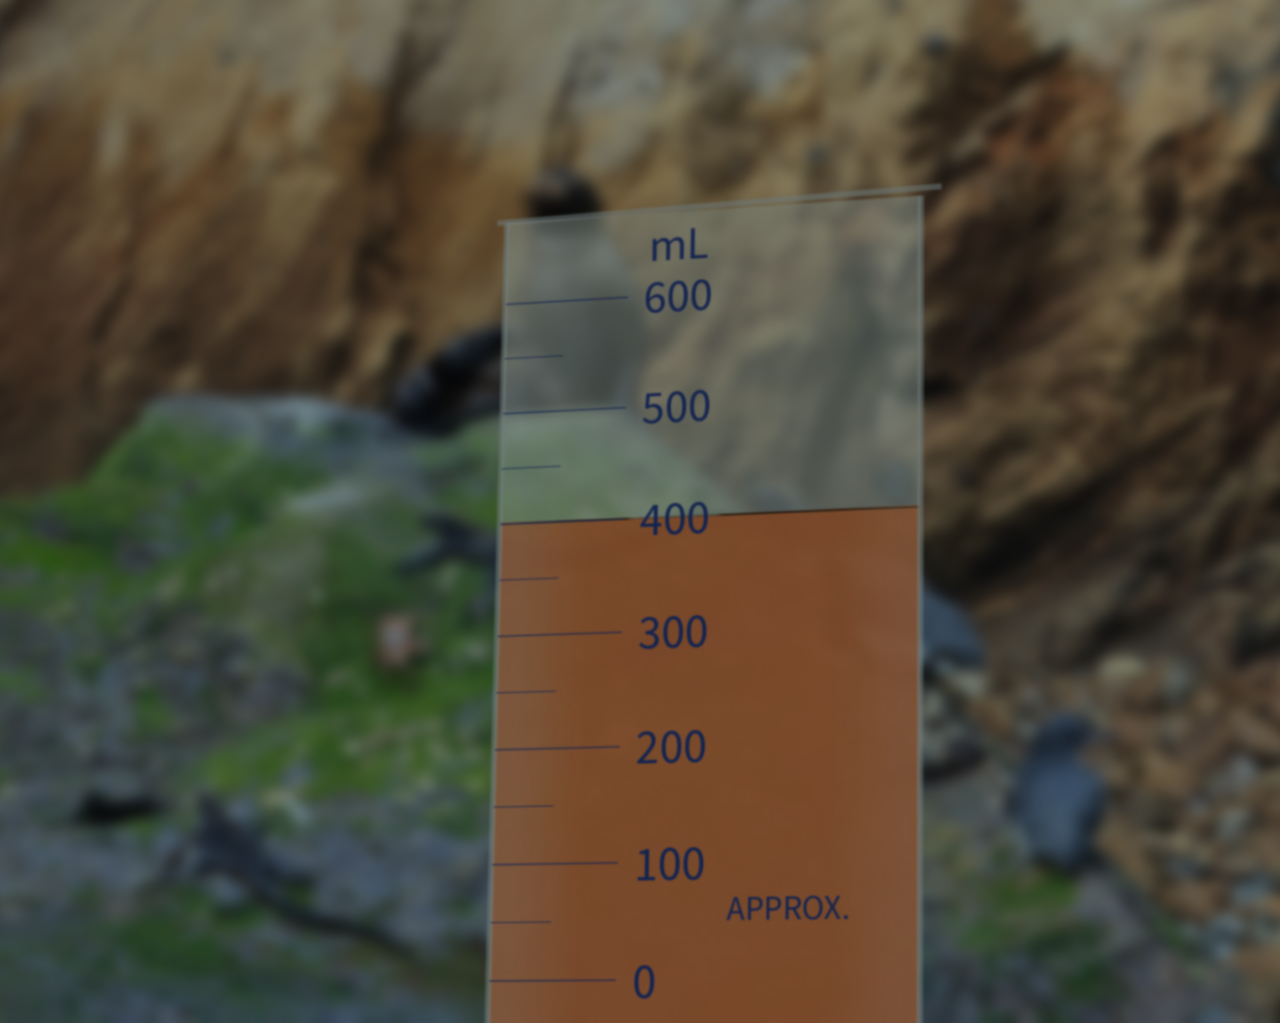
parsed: 400 mL
